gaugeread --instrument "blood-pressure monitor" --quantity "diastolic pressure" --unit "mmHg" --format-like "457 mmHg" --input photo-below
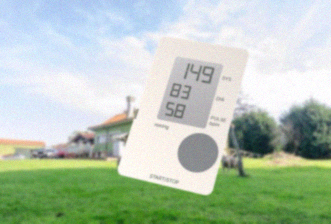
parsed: 83 mmHg
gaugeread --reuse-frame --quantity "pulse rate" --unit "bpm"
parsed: 58 bpm
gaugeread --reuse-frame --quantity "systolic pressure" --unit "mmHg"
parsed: 149 mmHg
